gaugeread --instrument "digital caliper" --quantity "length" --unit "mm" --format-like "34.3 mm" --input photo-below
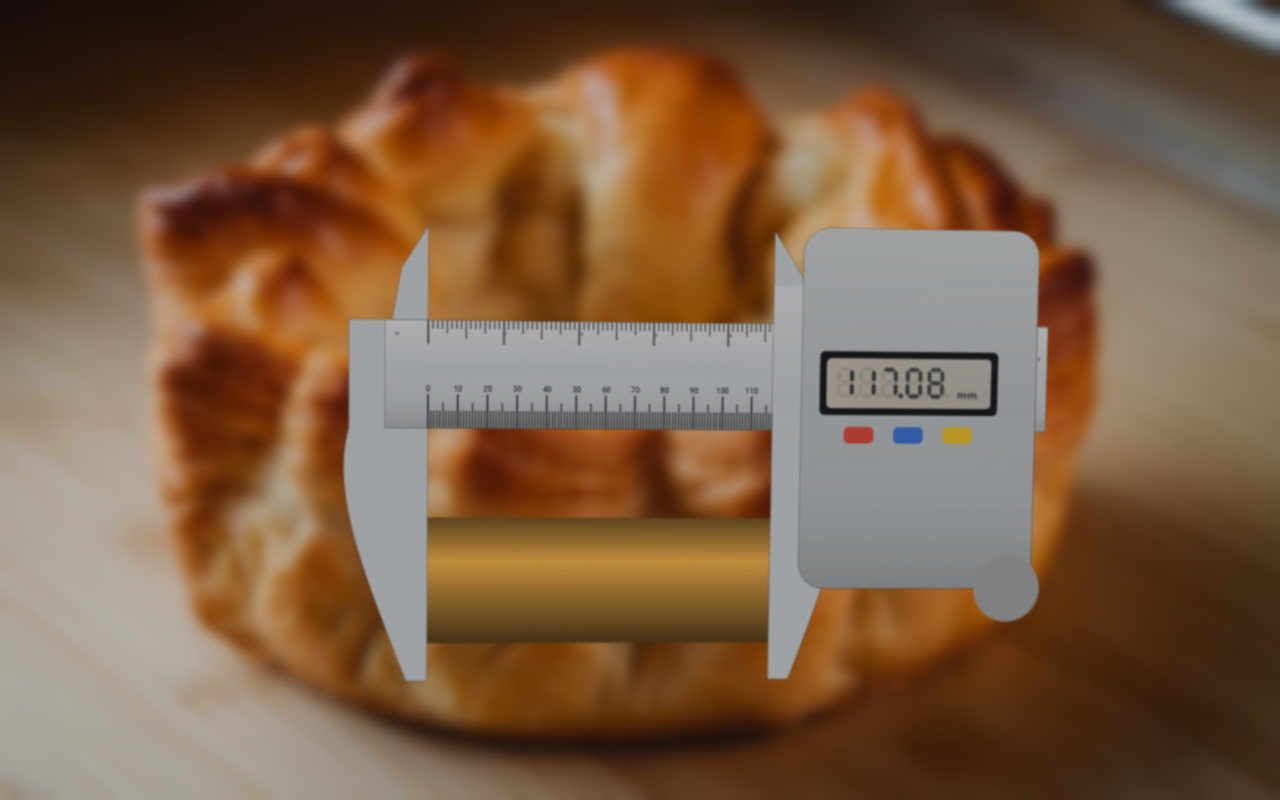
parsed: 117.08 mm
